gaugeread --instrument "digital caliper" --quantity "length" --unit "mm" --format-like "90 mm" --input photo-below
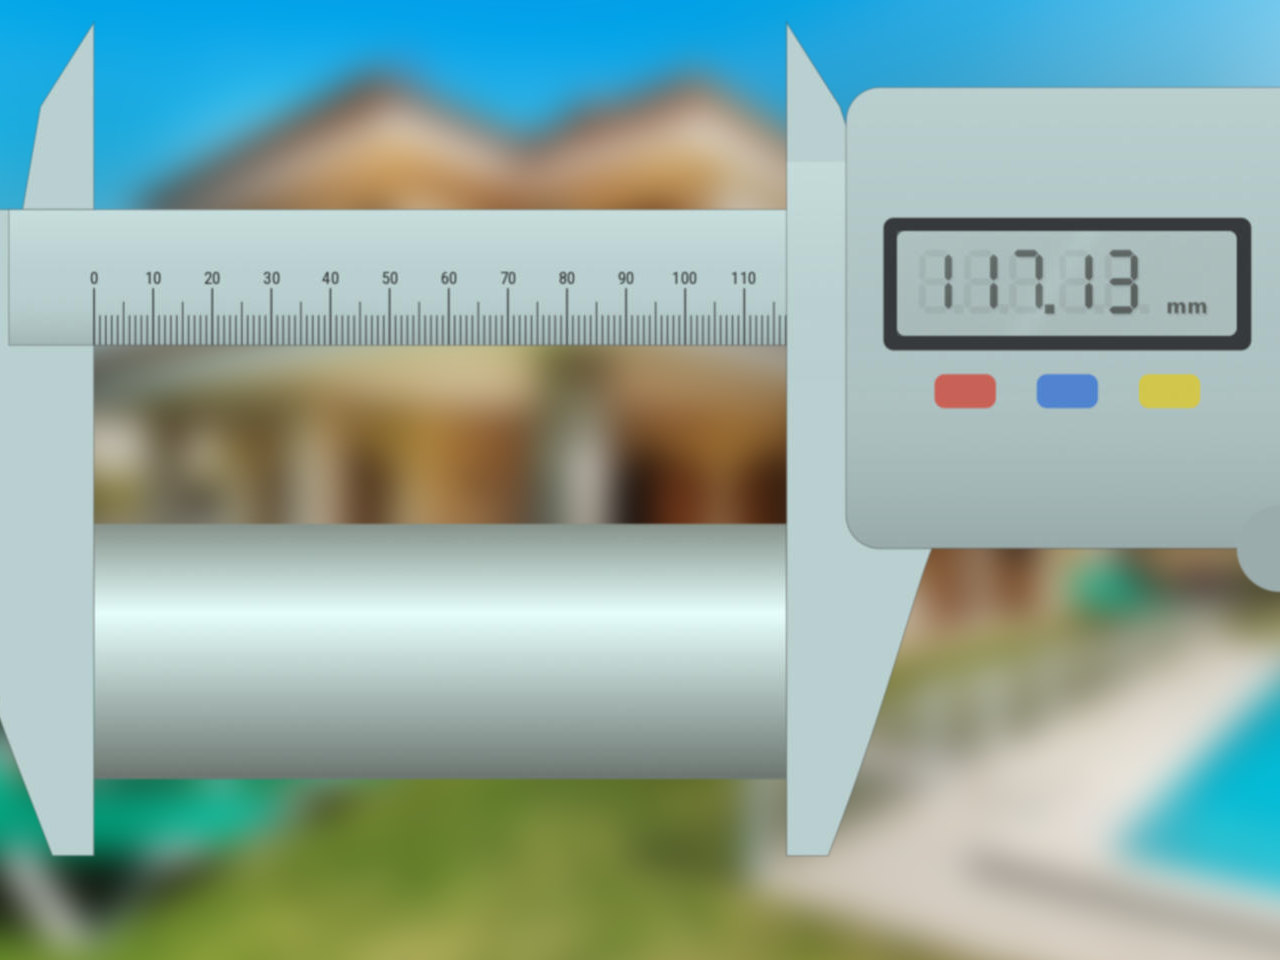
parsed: 117.13 mm
